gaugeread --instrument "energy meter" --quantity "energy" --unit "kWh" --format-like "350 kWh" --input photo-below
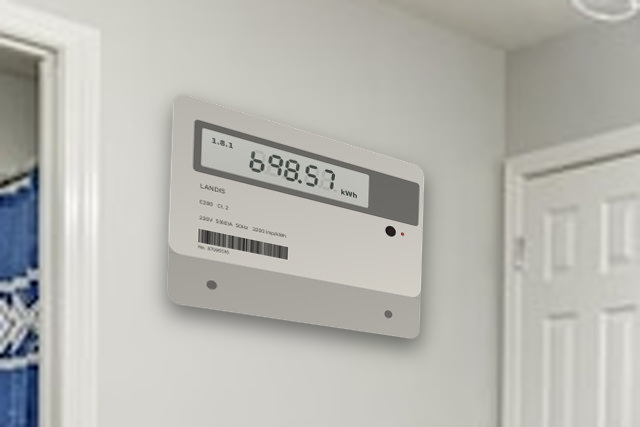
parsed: 698.57 kWh
